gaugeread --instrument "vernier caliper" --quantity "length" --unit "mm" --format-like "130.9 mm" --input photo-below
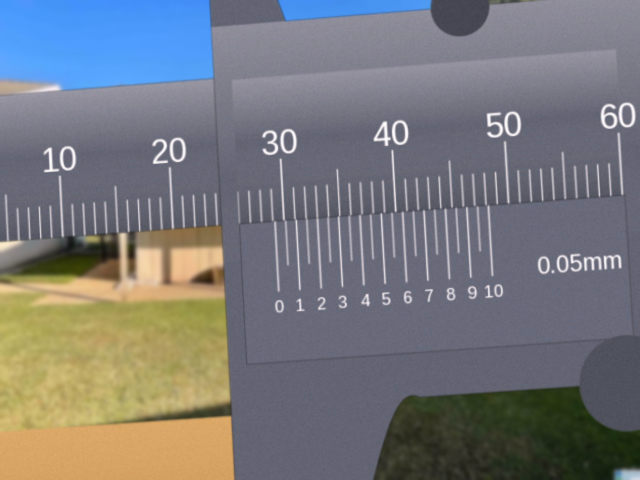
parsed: 29.2 mm
